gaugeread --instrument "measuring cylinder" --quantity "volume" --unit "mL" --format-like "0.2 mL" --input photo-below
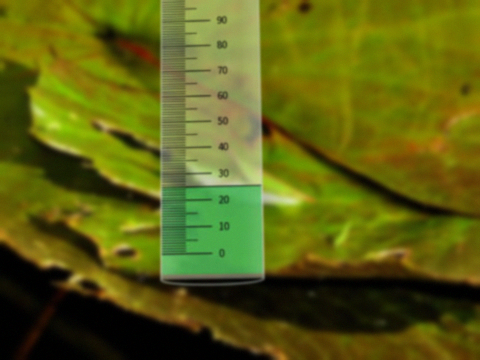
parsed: 25 mL
